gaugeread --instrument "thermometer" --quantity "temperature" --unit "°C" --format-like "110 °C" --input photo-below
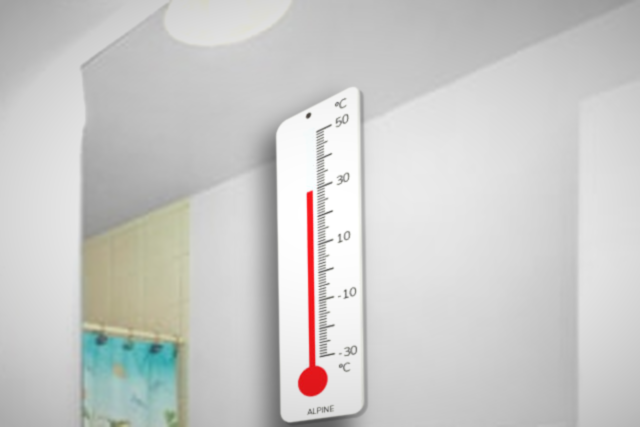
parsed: 30 °C
